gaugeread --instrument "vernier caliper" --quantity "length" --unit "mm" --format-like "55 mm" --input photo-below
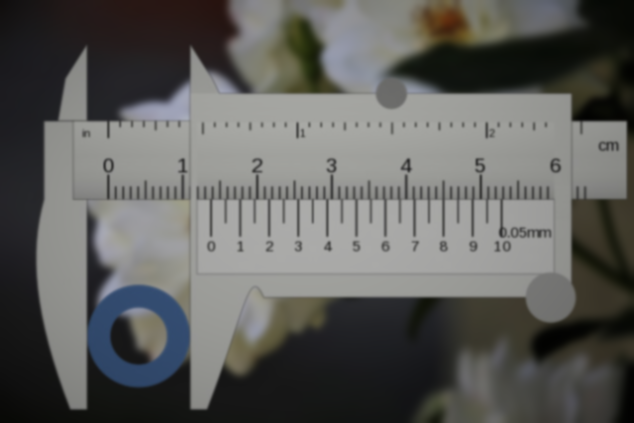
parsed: 13.8 mm
